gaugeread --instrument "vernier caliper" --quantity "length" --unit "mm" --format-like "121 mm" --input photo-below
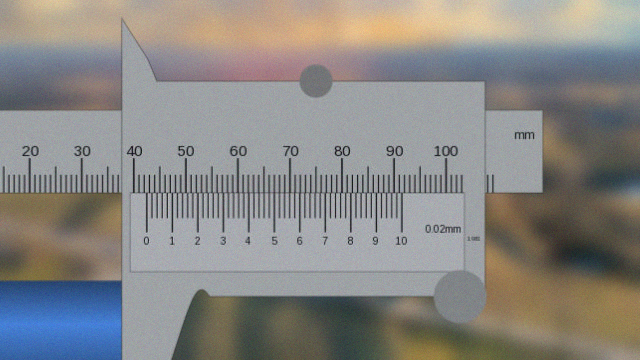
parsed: 42.5 mm
